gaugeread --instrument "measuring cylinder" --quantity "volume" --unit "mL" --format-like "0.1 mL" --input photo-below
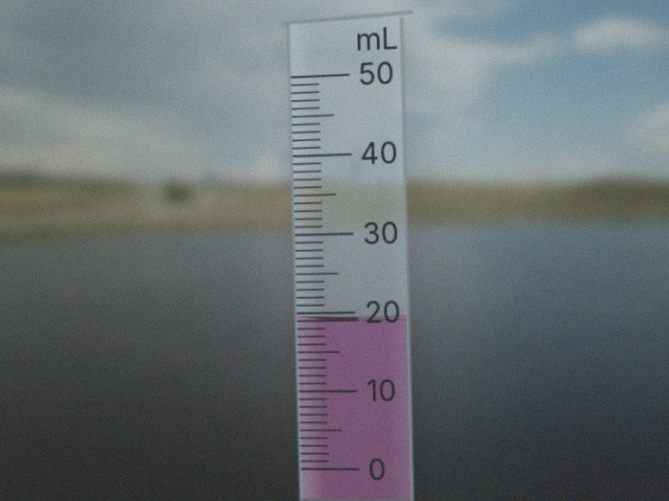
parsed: 19 mL
